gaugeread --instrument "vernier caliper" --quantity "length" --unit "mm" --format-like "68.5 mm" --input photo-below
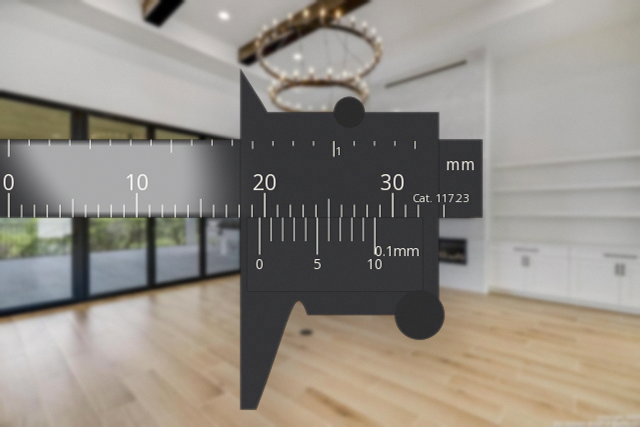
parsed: 19.6 mm
